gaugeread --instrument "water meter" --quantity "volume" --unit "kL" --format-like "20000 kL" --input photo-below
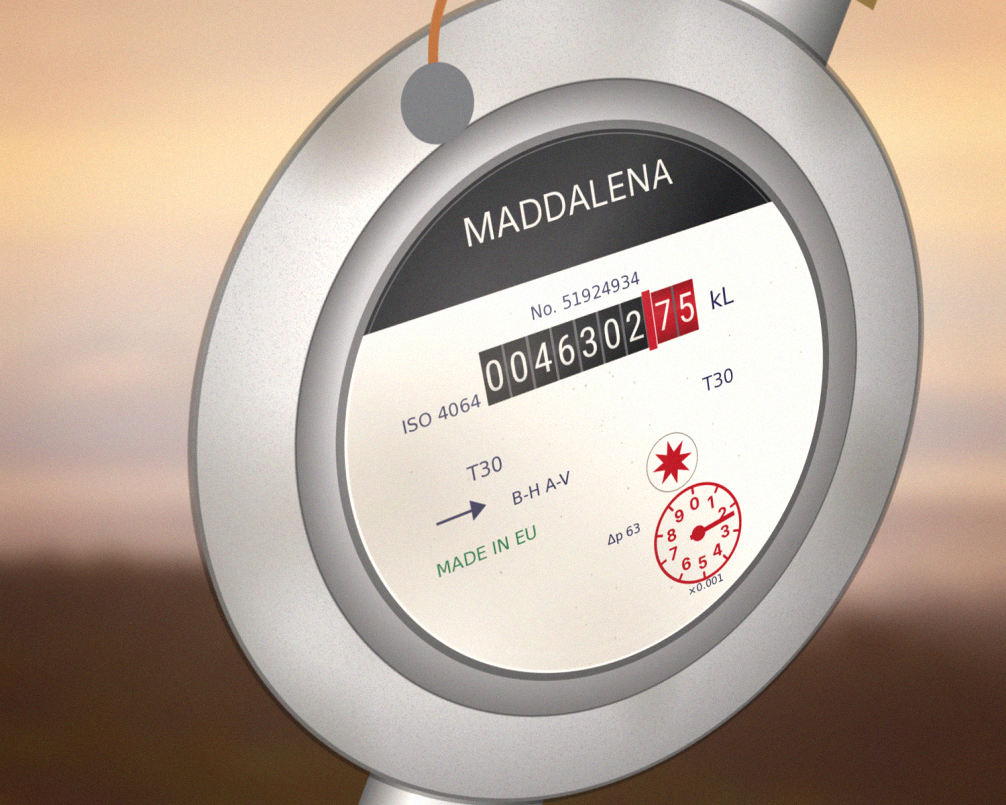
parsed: 46302.752 kL
